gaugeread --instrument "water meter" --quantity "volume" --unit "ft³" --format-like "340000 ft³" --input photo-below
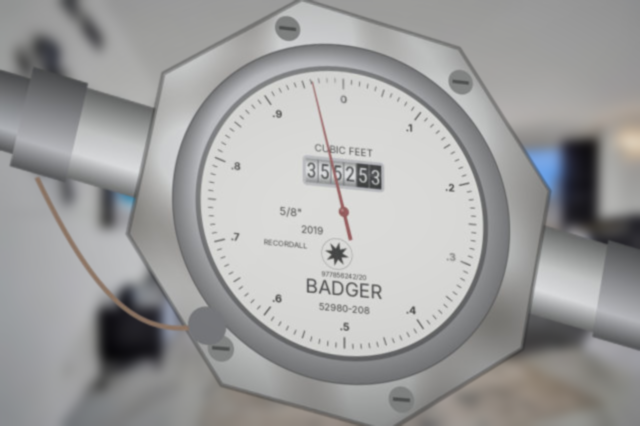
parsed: 355252.96 ft³
